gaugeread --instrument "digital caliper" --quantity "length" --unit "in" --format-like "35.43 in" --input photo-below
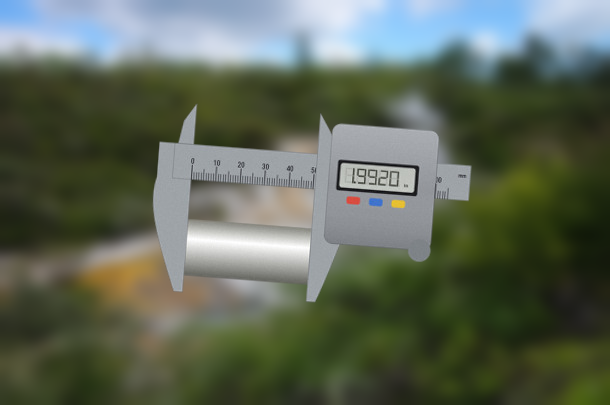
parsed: 1.9920 in
